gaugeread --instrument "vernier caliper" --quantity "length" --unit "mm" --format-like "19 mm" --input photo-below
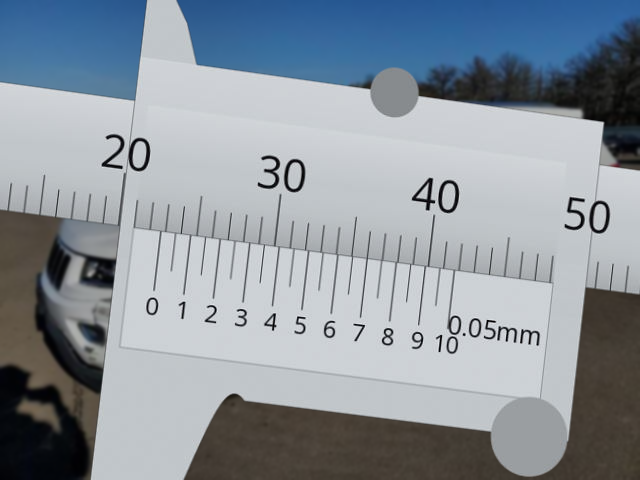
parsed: 22.7 mm
